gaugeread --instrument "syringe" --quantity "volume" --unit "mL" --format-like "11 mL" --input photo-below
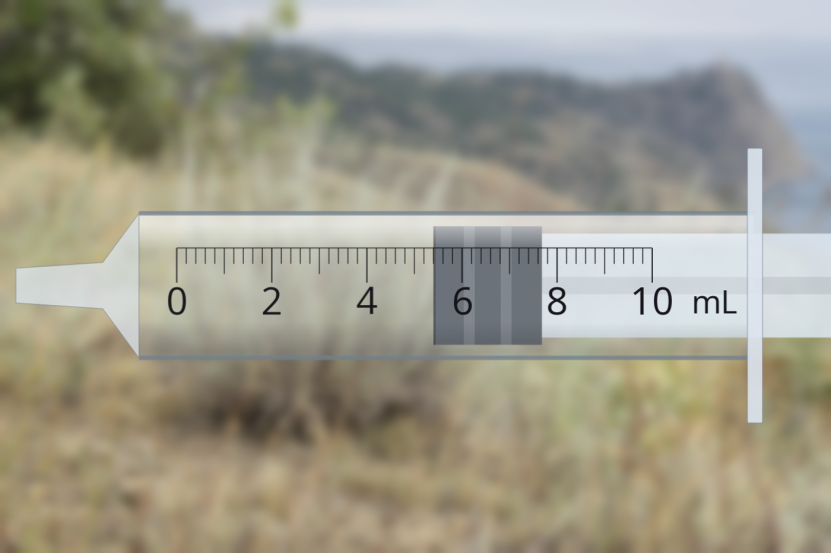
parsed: 5.4 mL
